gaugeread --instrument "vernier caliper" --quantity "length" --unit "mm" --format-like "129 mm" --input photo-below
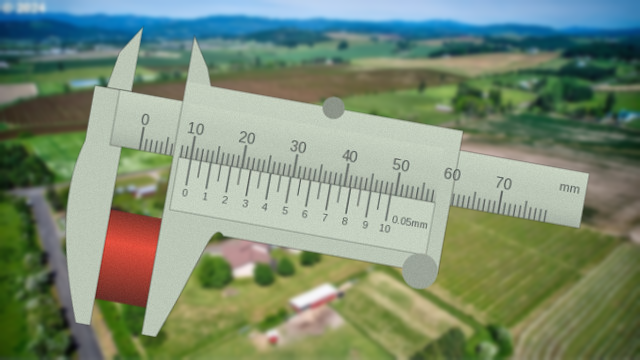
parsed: 10.0 mm
